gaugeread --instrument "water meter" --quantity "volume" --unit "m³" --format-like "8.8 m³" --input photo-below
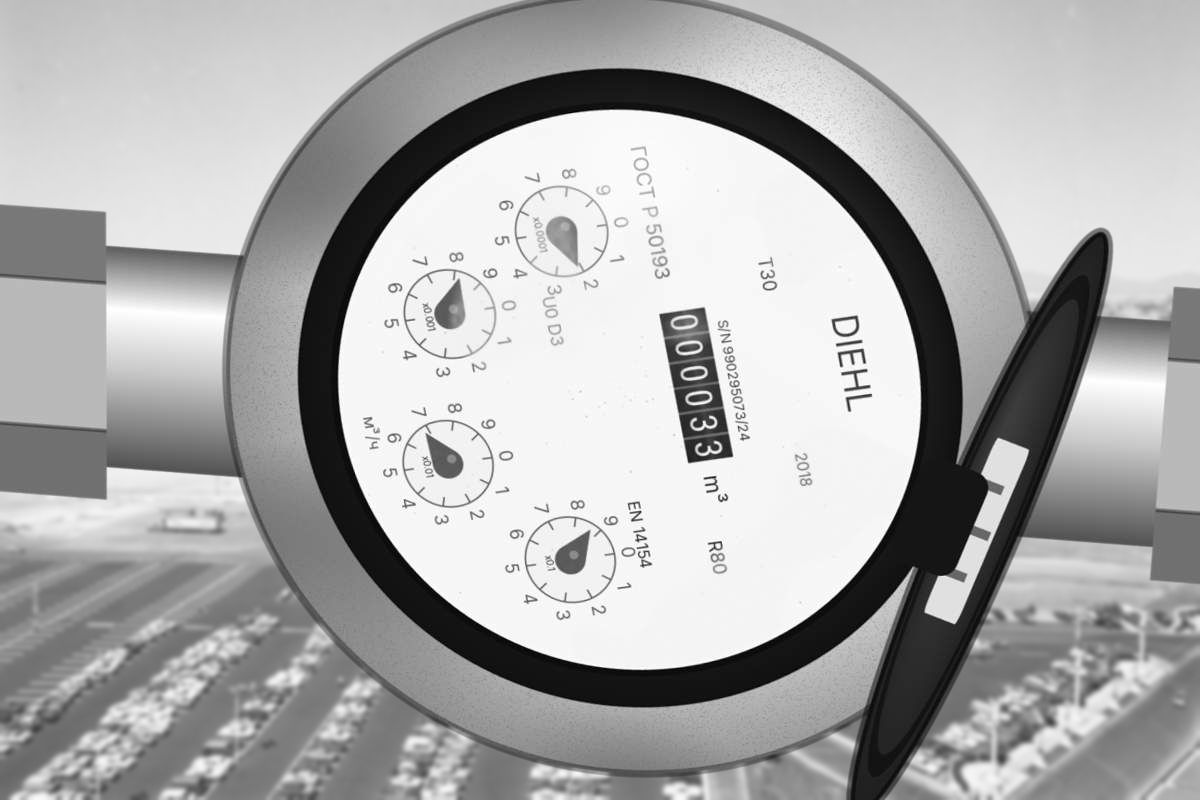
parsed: 33.8682 m³
